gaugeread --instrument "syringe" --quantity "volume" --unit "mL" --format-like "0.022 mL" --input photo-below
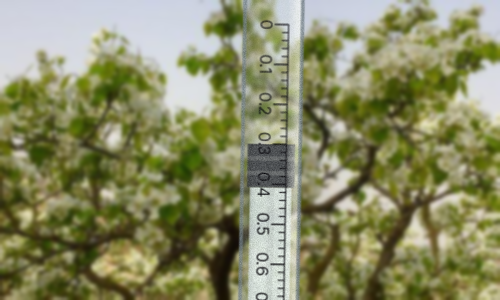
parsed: 0.3 mL
